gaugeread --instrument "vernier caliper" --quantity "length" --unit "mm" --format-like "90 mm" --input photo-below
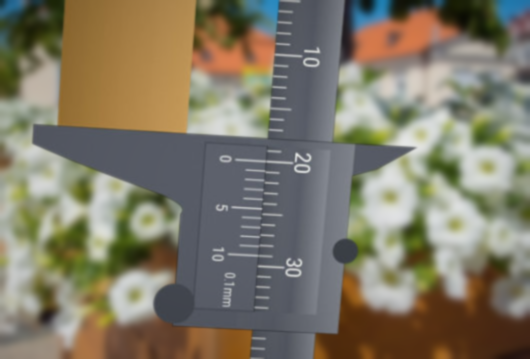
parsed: 20.0 mm
